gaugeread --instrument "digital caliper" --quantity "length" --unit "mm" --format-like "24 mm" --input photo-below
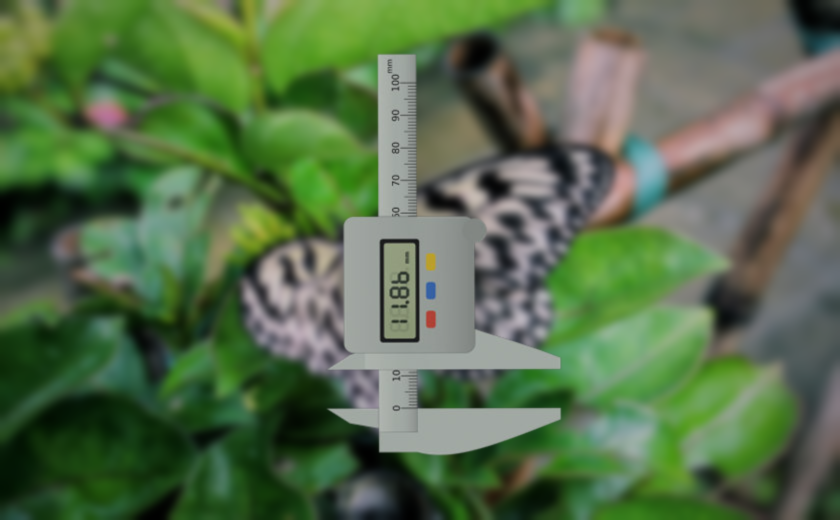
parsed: 11.86 mm
